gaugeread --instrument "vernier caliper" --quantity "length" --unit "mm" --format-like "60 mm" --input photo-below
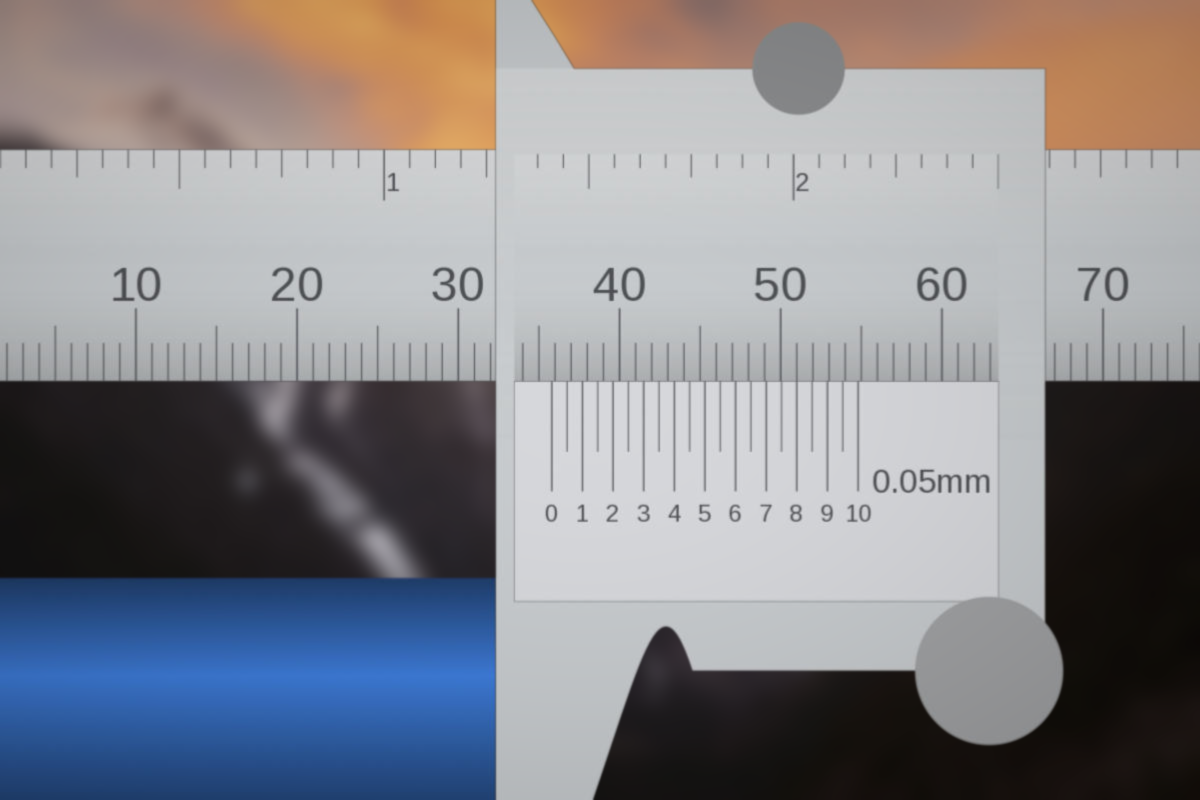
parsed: 35.8 mm
